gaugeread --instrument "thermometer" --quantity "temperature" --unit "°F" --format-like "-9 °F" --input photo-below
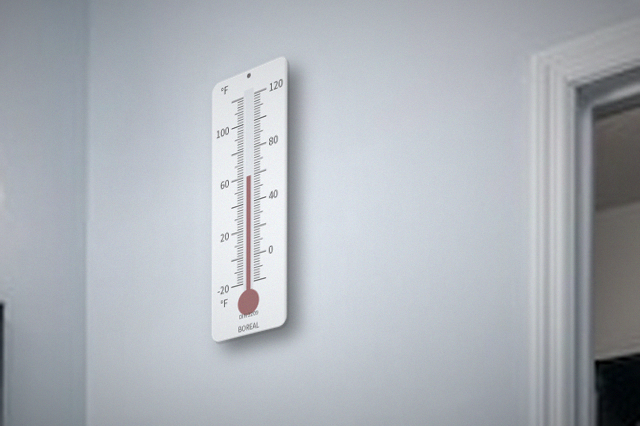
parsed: 60 °F
